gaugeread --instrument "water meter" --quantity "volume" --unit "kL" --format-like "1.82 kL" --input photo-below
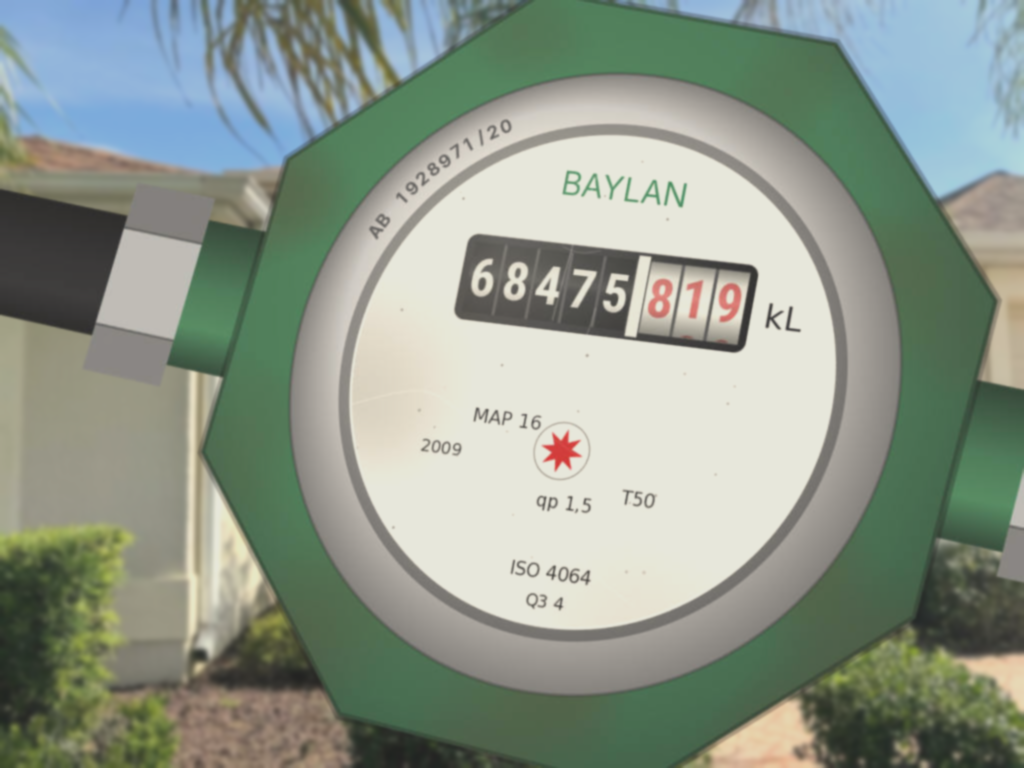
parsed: 68475.819 kL
